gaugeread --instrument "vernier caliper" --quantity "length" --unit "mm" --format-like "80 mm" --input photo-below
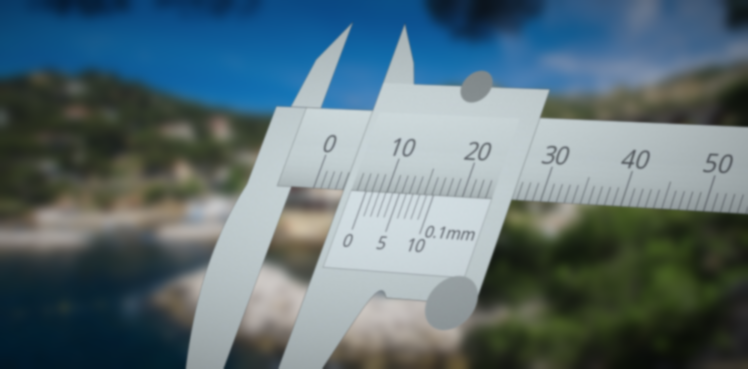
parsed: 7.2 mm
